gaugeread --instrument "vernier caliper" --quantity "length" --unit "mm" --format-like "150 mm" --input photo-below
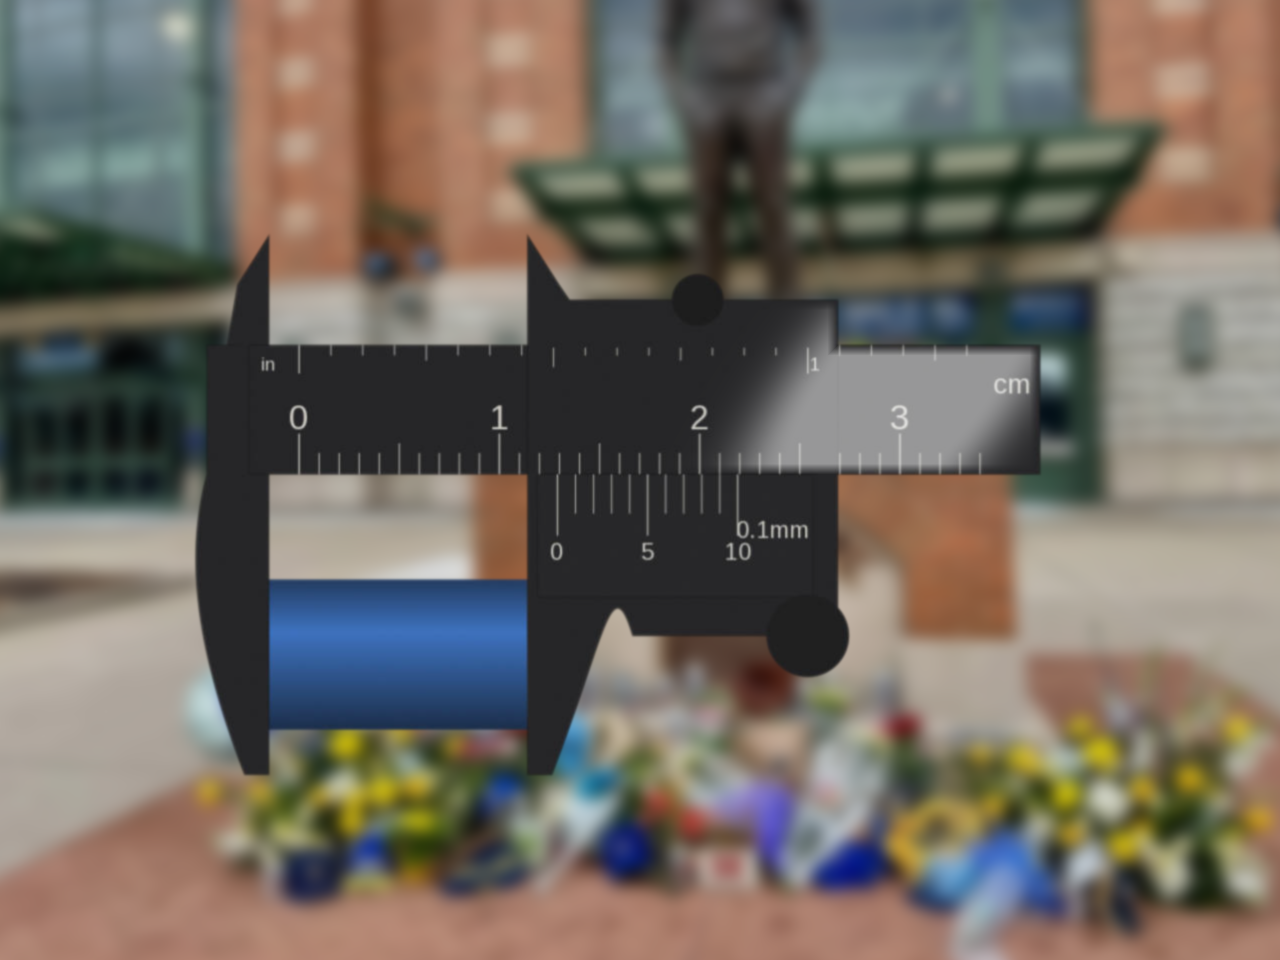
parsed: 12.9 mm
